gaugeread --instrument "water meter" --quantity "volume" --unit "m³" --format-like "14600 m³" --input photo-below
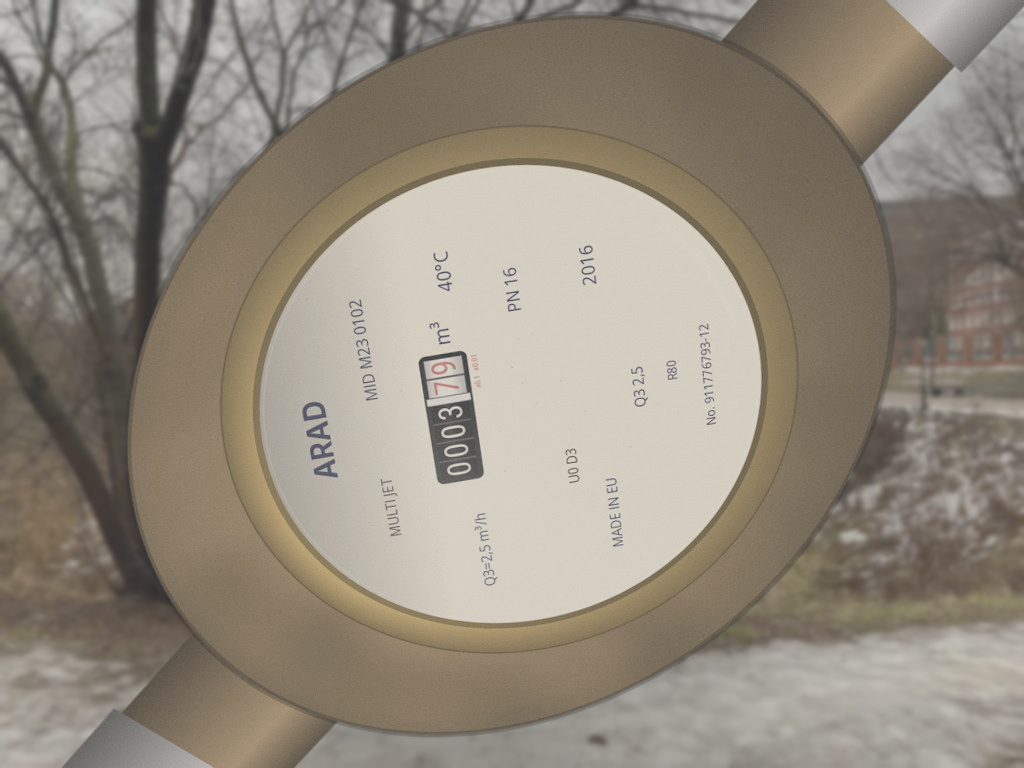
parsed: 3.79 m³
